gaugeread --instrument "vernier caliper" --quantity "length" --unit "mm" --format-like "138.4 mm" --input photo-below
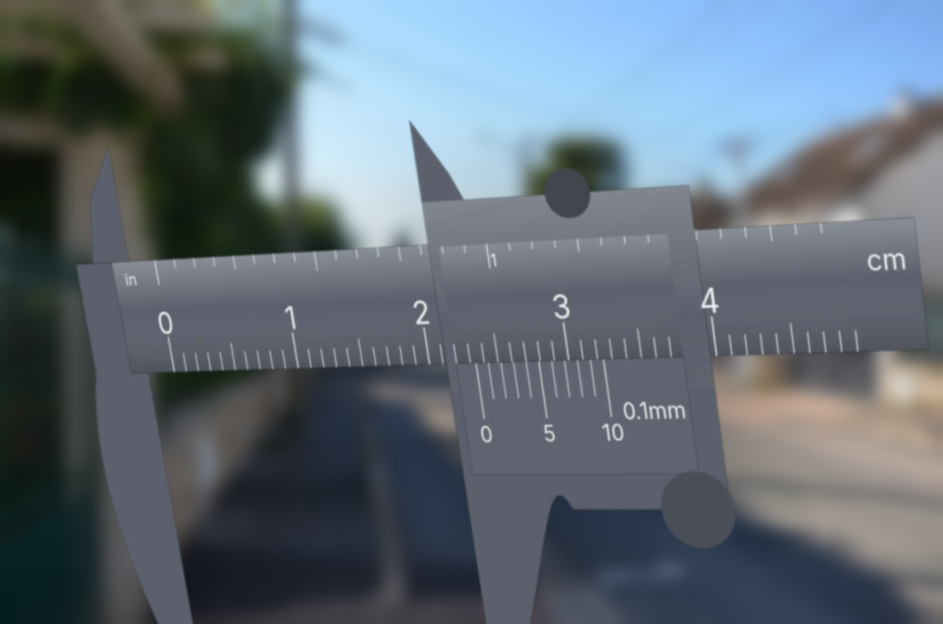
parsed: 23.4 mm
